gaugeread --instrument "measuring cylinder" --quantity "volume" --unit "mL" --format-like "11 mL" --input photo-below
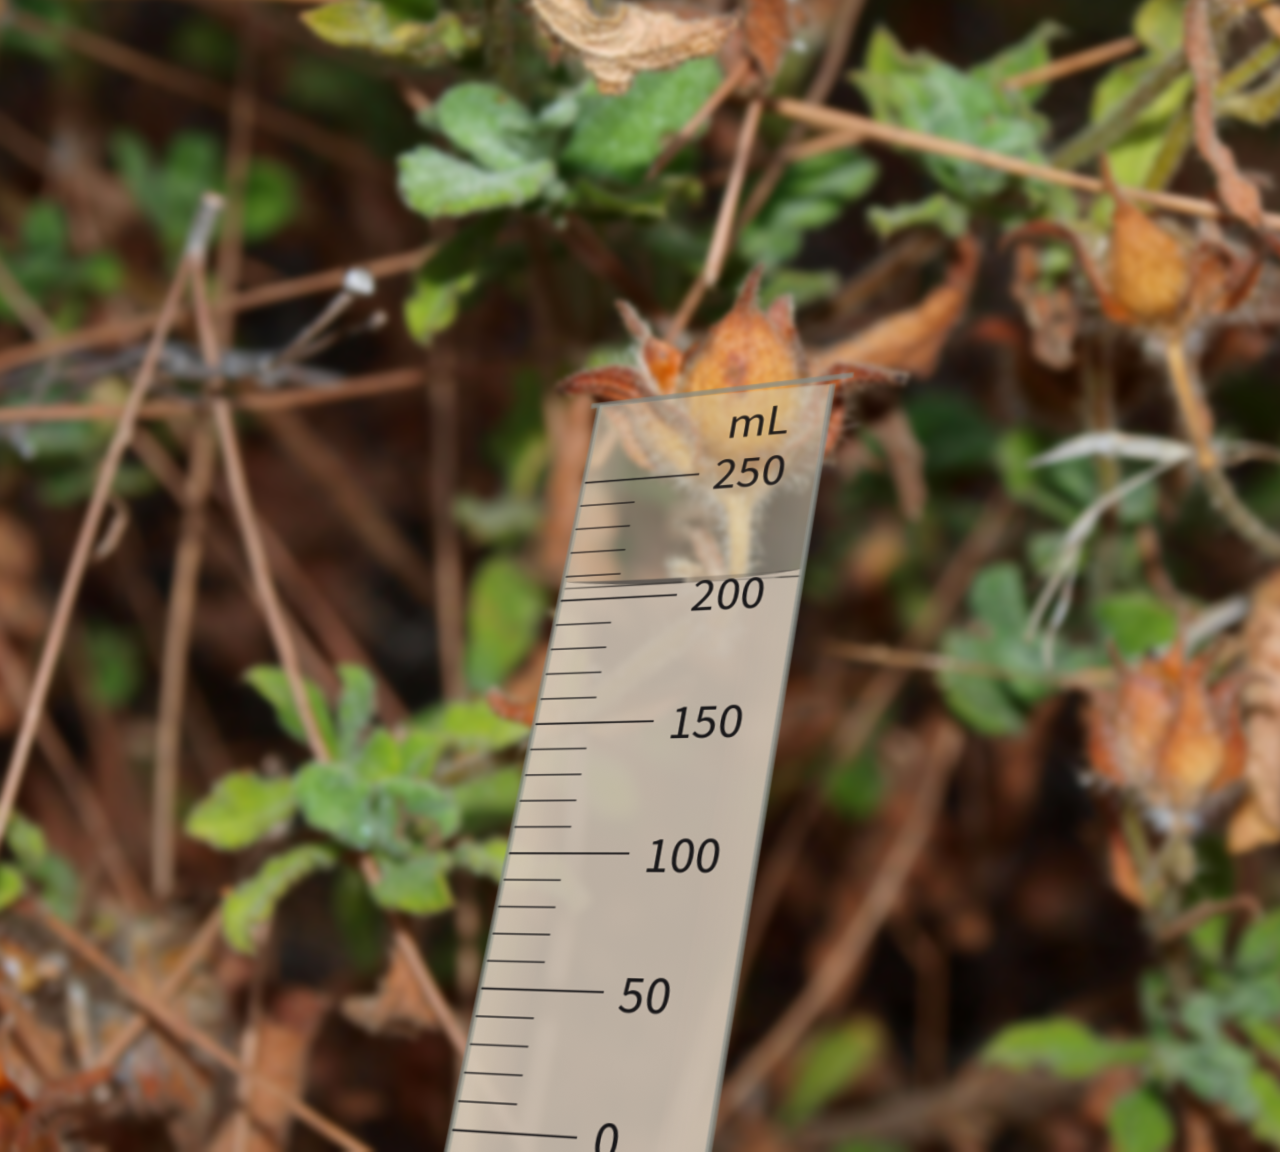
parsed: 205 mL
